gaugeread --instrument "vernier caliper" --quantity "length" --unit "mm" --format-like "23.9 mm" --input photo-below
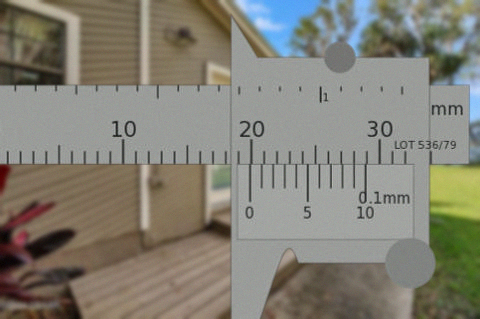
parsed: 19.9 mm
